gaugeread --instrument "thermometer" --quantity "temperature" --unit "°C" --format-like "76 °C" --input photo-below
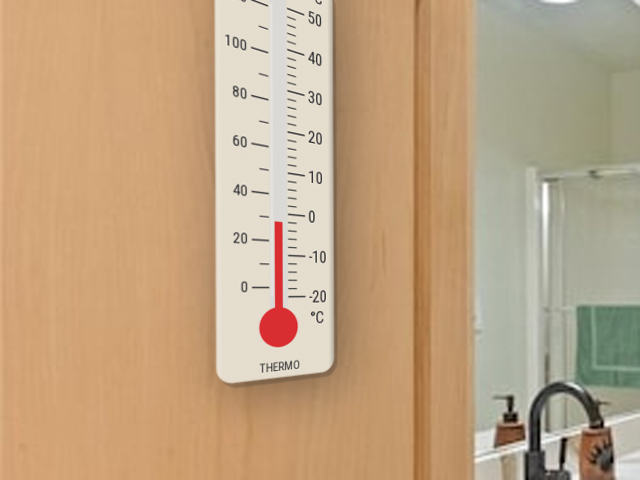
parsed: -2 °C
